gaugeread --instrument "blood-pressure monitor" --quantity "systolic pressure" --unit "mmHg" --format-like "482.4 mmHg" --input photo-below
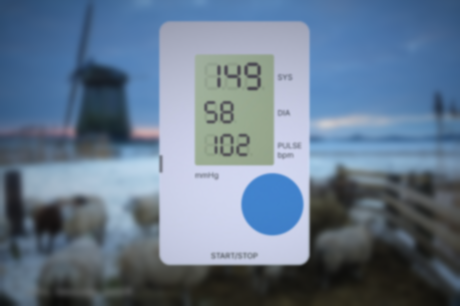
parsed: 149 mmHg
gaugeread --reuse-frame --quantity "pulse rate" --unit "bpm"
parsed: 102 bpm
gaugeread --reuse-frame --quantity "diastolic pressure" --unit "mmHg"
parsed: 58 mmHg
